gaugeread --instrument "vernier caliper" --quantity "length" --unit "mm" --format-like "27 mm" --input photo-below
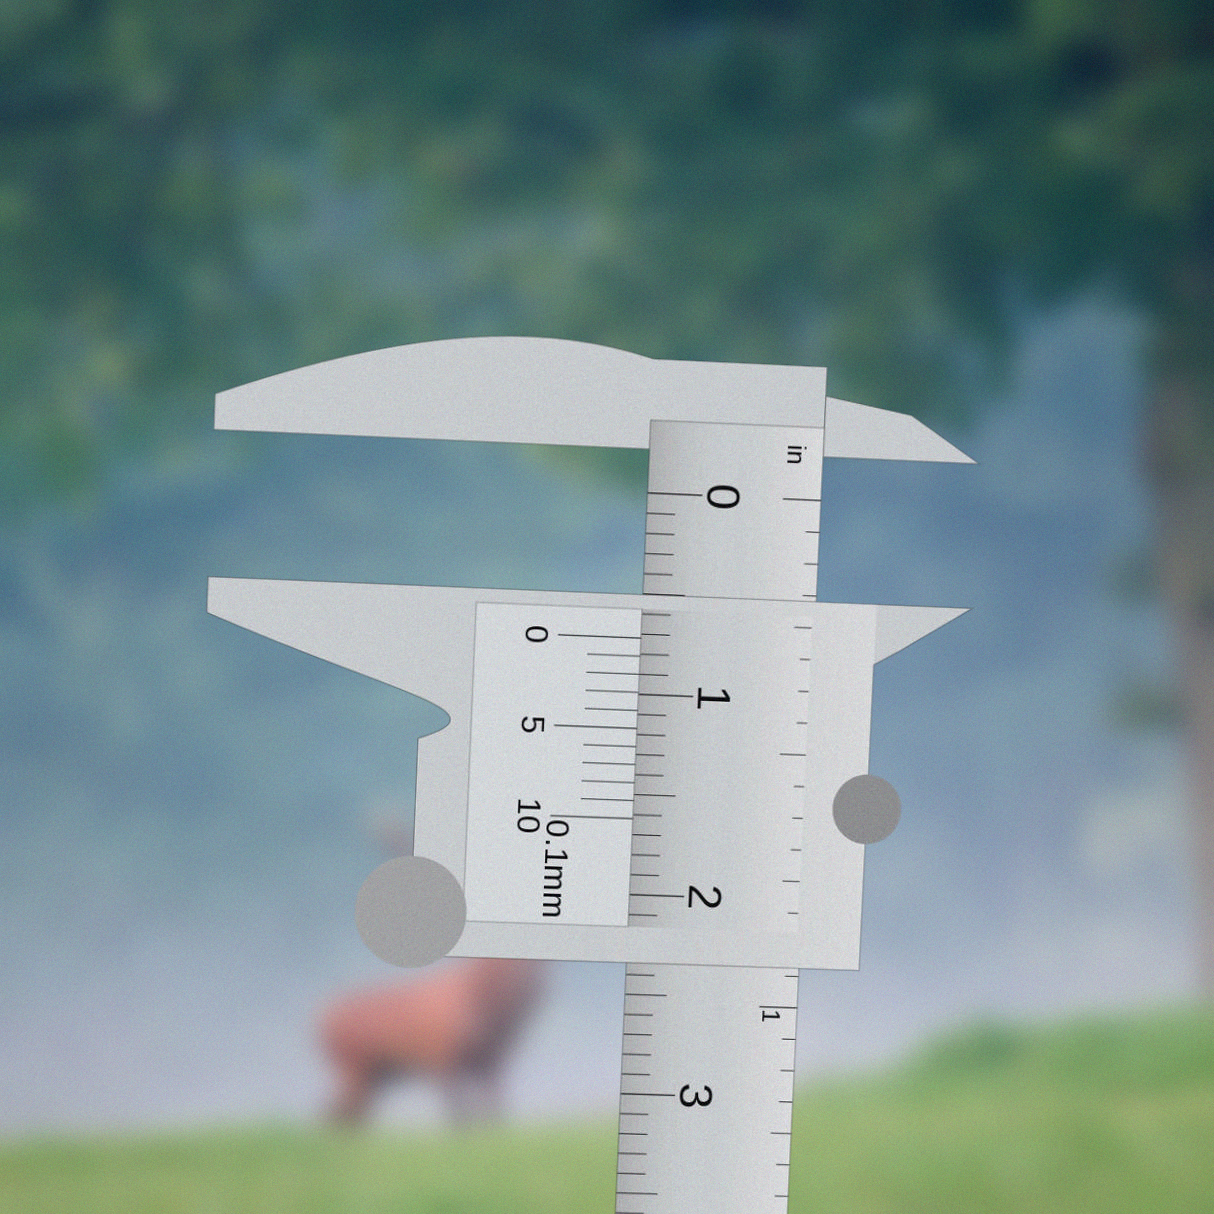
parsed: 7.2 mm
